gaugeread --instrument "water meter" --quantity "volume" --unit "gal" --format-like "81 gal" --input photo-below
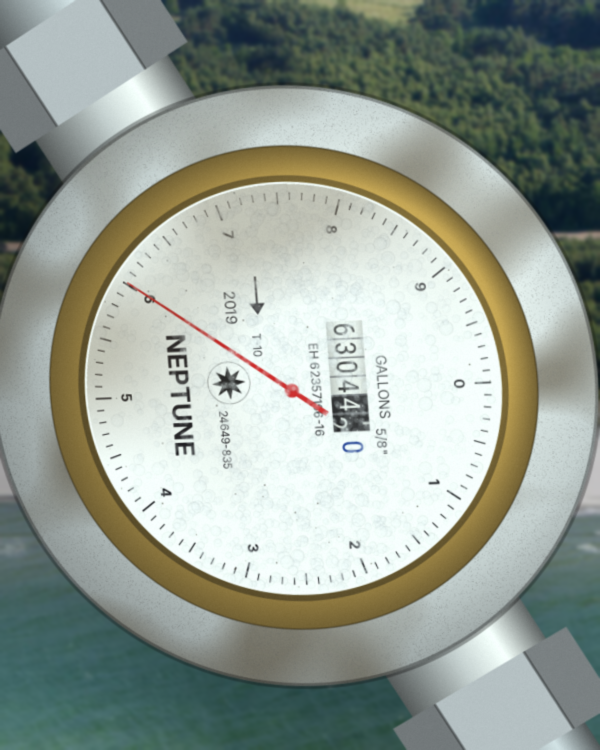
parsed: 6304416.0 gal
